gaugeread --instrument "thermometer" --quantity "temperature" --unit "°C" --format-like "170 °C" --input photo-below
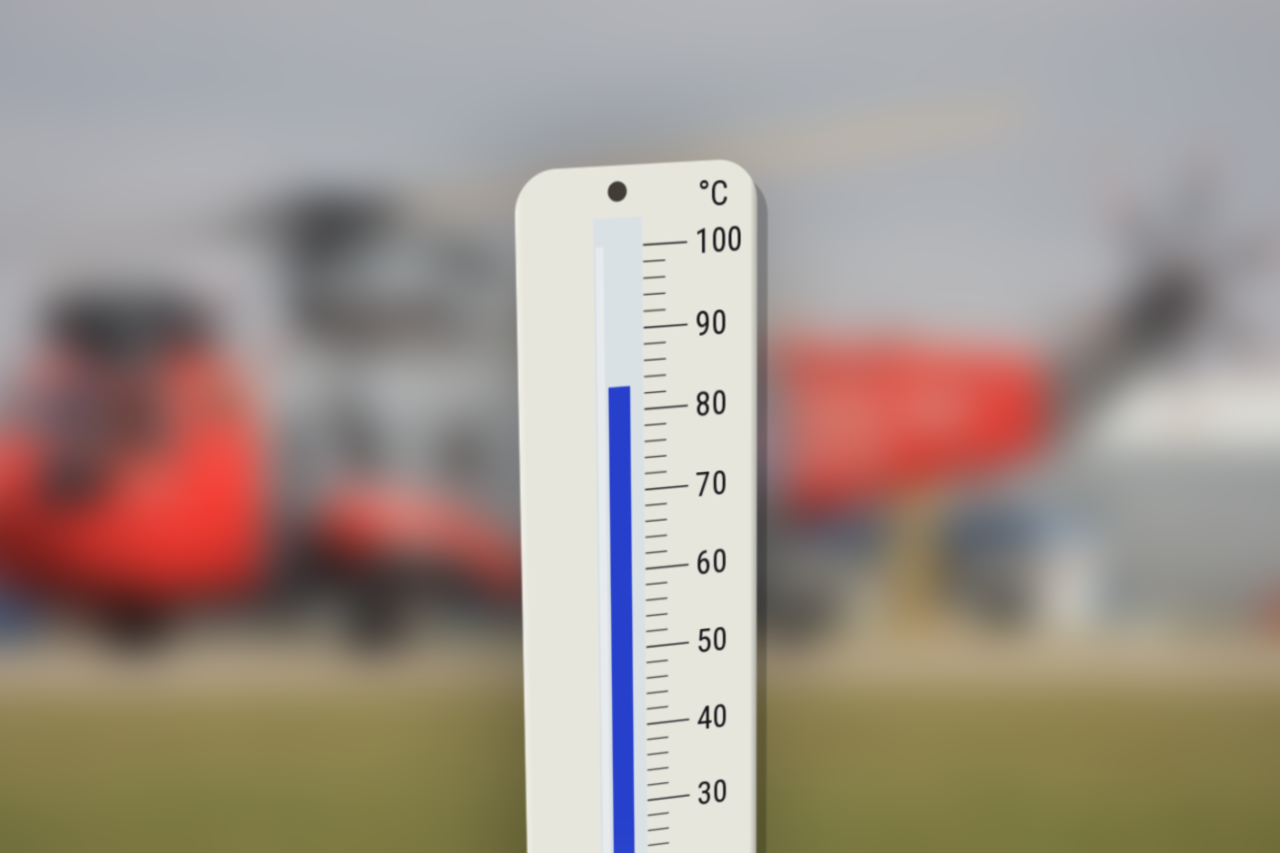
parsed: 83 °C
